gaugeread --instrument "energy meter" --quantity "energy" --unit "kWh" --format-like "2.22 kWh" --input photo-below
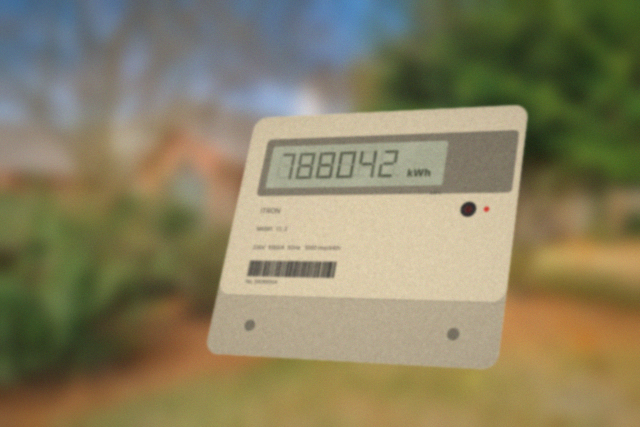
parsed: 788042 kWh
